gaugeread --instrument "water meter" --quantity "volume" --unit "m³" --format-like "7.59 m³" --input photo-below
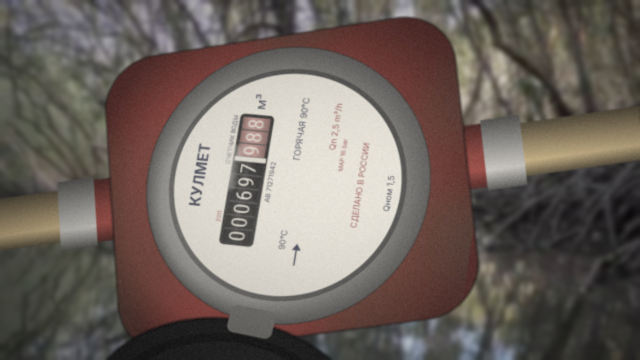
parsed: 697.988 m³
